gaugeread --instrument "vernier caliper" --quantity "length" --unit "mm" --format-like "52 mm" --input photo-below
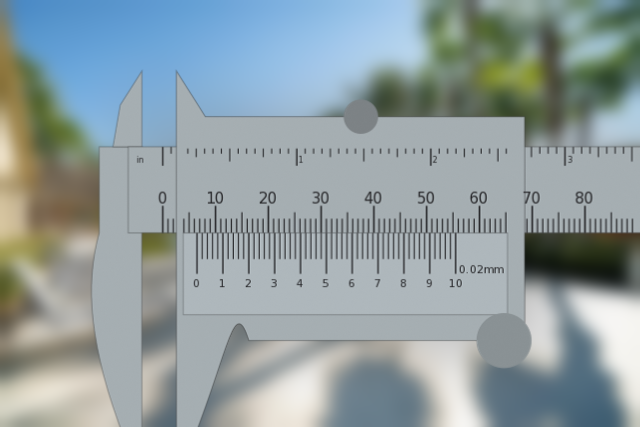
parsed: 6.5 mm
